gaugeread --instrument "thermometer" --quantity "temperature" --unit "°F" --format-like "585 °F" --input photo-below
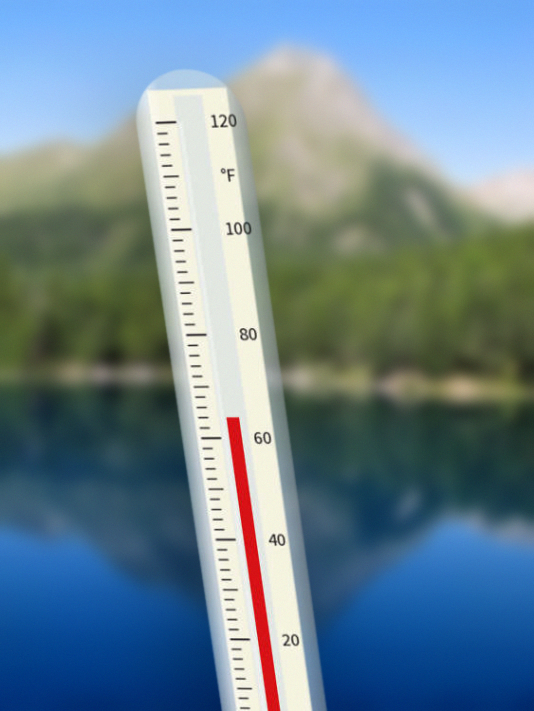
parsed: 64 °F
